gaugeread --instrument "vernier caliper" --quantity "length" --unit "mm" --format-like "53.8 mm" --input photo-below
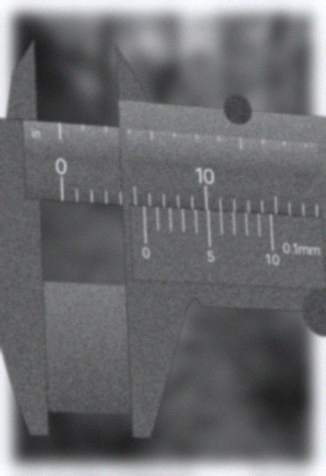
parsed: 5.6 mm
